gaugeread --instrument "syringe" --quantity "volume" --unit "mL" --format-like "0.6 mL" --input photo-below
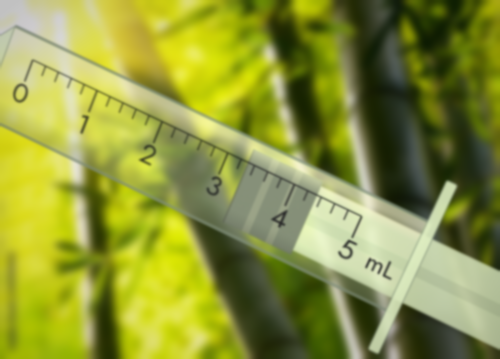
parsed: 3.3 mL
